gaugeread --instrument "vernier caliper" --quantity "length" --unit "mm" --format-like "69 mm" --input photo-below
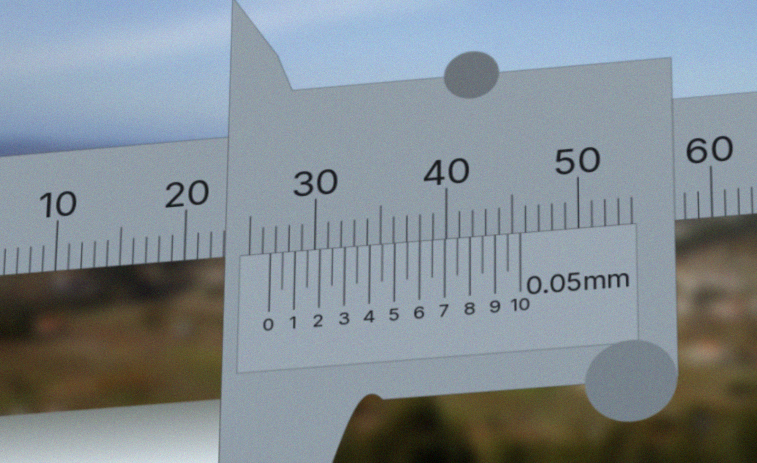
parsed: 26.6 mm
